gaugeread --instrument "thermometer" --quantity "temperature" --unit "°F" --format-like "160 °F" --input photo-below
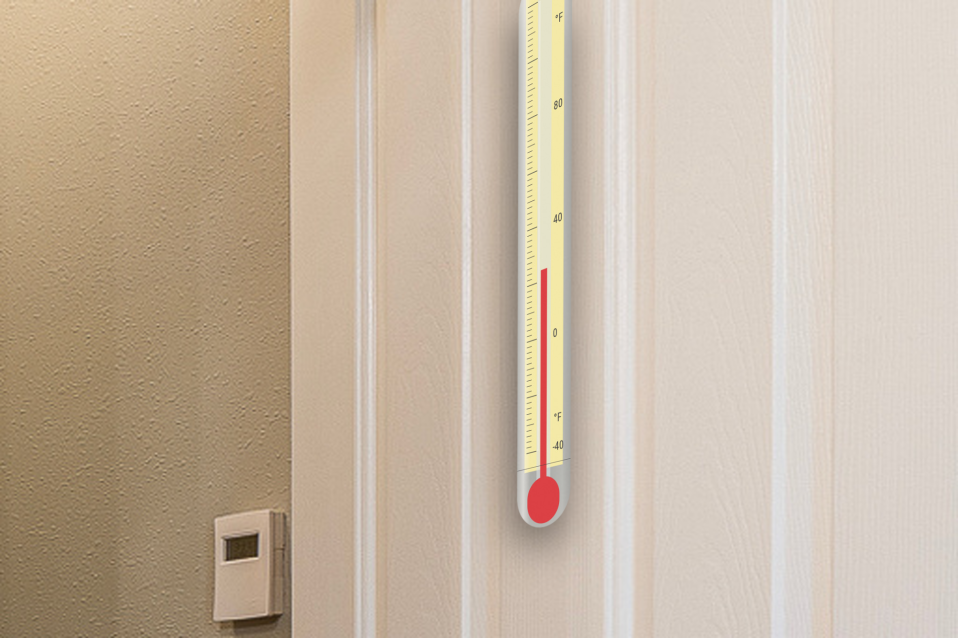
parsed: 24 °F
